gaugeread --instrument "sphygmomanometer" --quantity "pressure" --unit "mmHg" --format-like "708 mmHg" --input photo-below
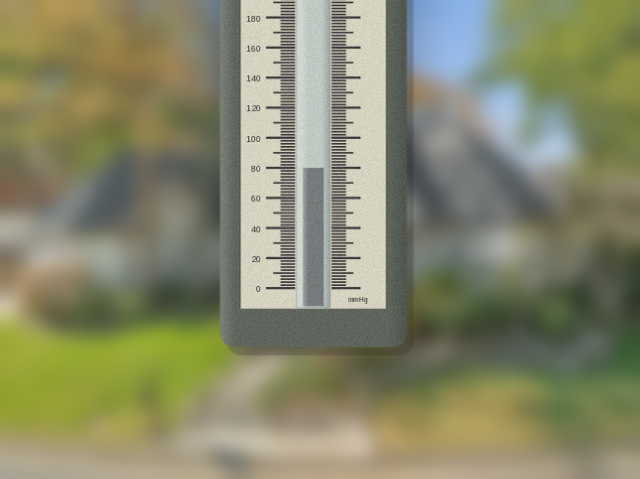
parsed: 80 mmHg
